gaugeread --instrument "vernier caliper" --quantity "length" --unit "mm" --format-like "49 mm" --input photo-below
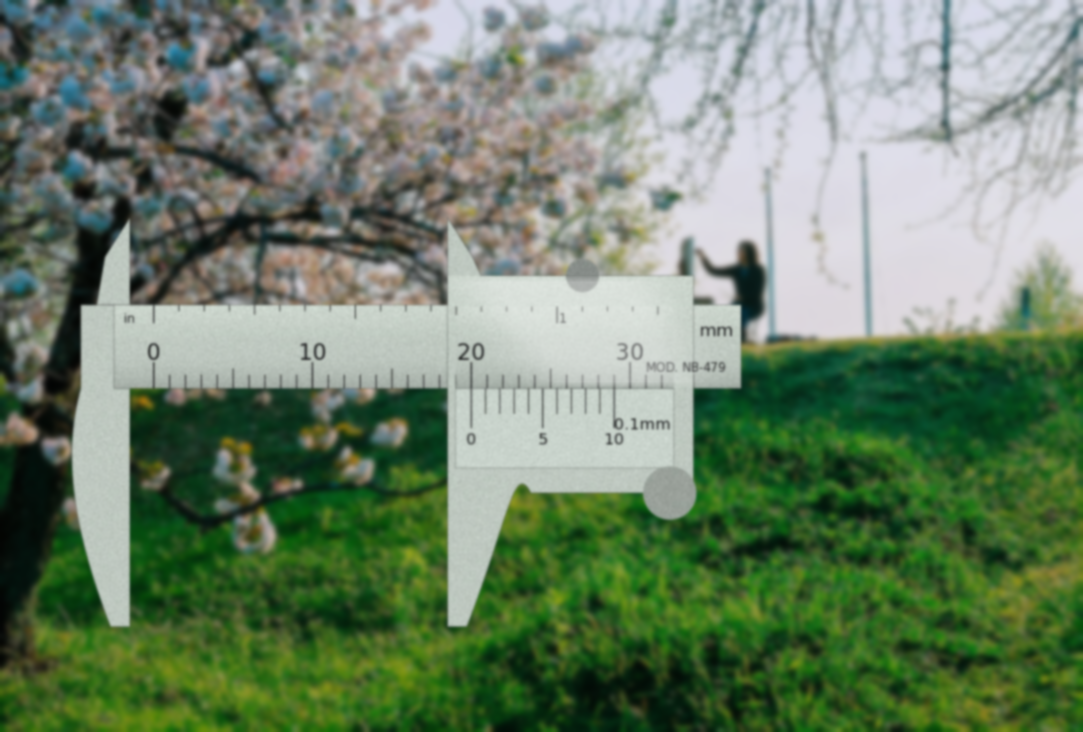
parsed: 20.0 mm
